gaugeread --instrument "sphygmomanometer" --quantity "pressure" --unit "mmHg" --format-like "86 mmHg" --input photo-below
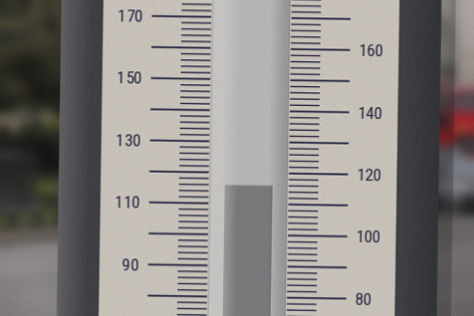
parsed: 116 mmHg
